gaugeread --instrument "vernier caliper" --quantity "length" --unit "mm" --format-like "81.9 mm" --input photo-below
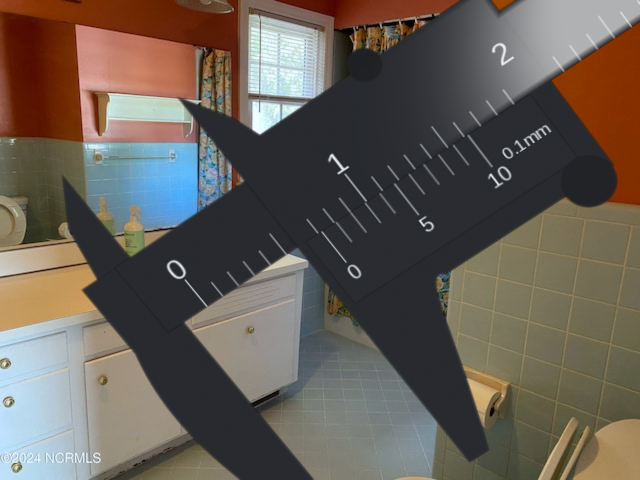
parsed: 7.2 mm
